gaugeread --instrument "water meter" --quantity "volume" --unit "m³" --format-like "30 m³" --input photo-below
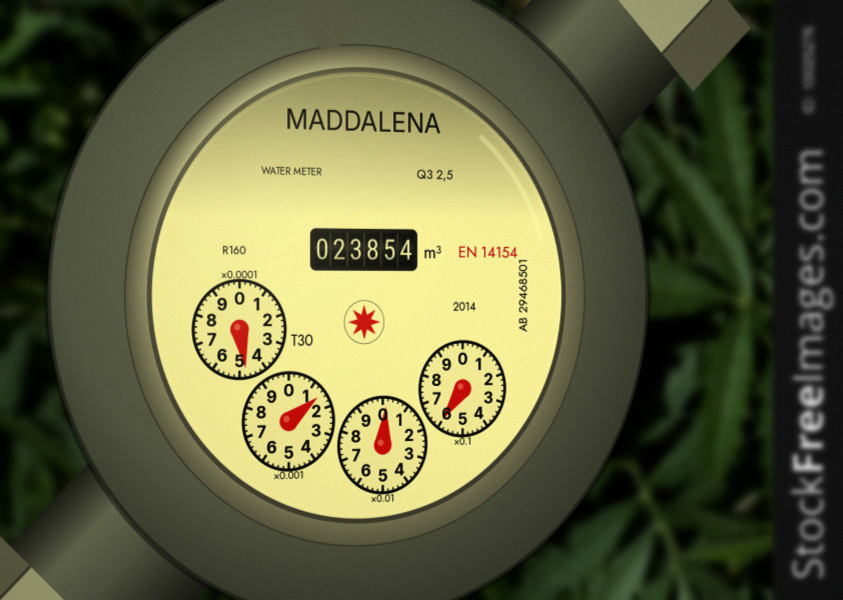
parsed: 23854.6014 m³
